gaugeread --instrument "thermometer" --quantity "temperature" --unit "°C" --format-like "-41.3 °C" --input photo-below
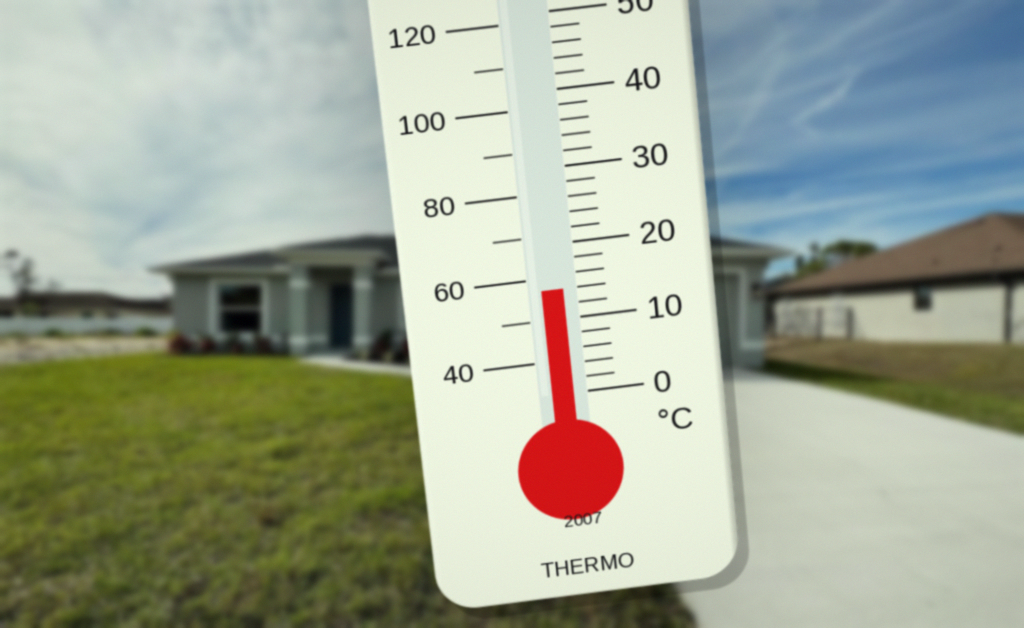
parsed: 14 °C
